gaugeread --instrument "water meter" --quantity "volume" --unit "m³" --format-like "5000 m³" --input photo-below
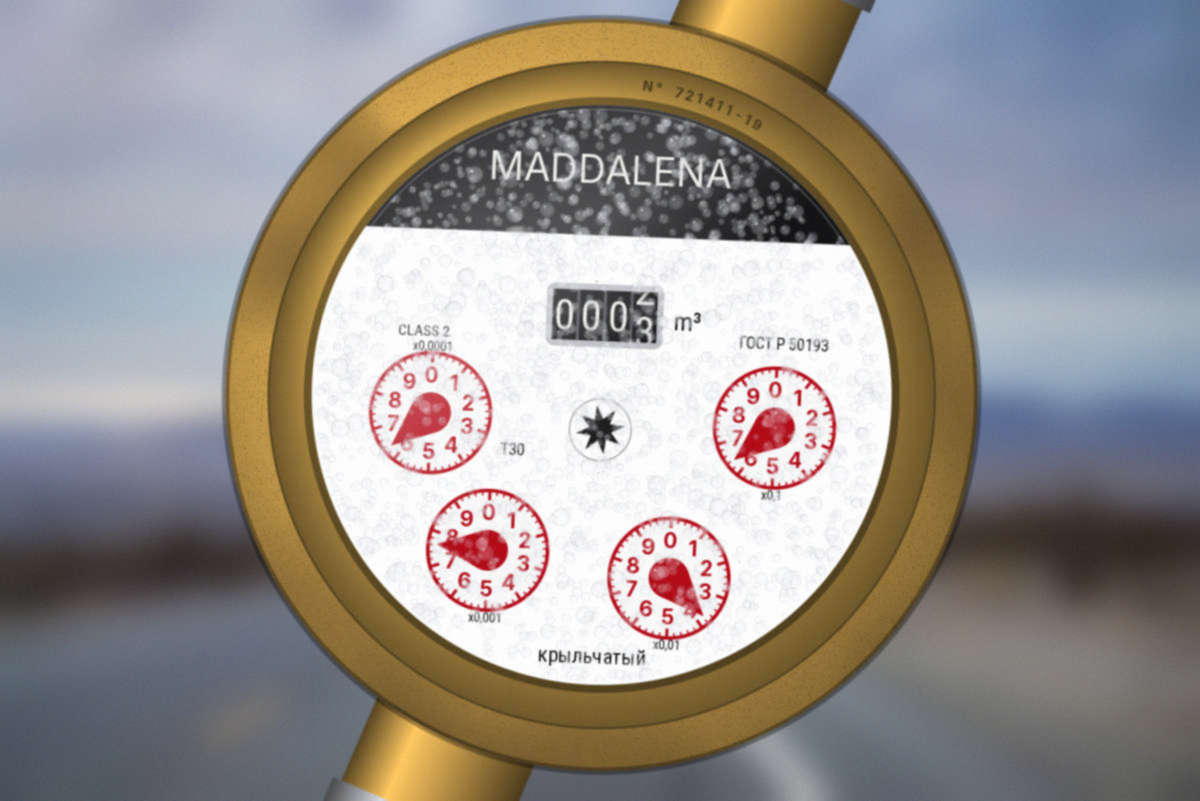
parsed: 2.6376 m³
